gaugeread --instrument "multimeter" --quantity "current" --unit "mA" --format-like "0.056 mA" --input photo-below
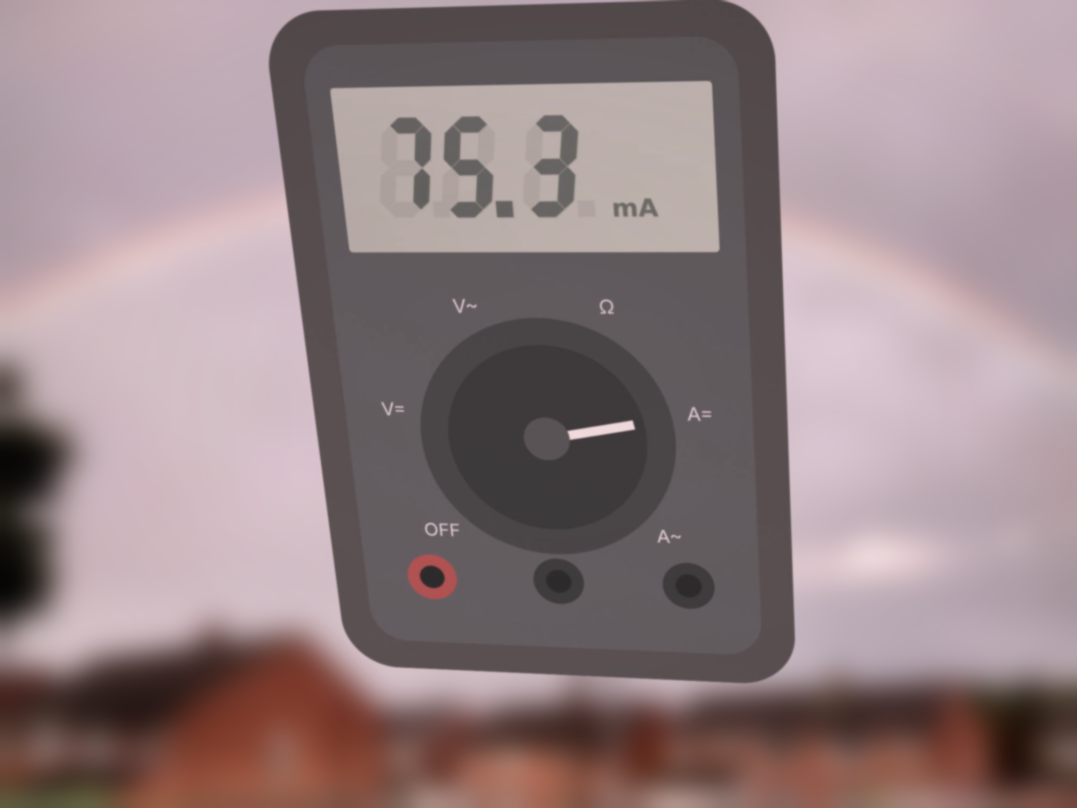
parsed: 75.3 mA
